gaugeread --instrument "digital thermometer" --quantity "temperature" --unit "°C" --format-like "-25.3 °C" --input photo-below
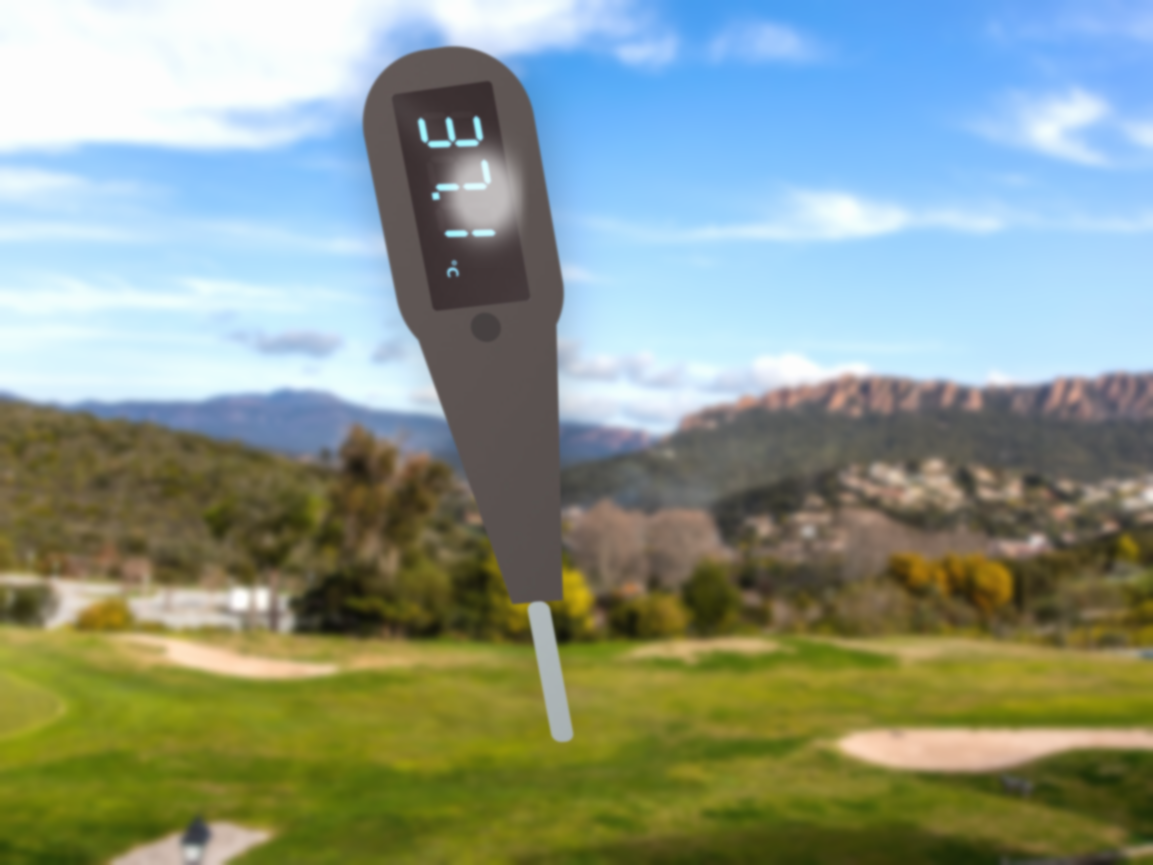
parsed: 37.1 °C
